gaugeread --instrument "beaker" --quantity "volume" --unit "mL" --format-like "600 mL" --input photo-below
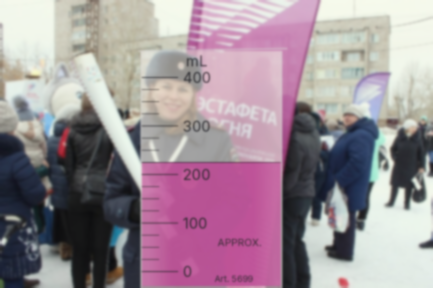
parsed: 225 mL
